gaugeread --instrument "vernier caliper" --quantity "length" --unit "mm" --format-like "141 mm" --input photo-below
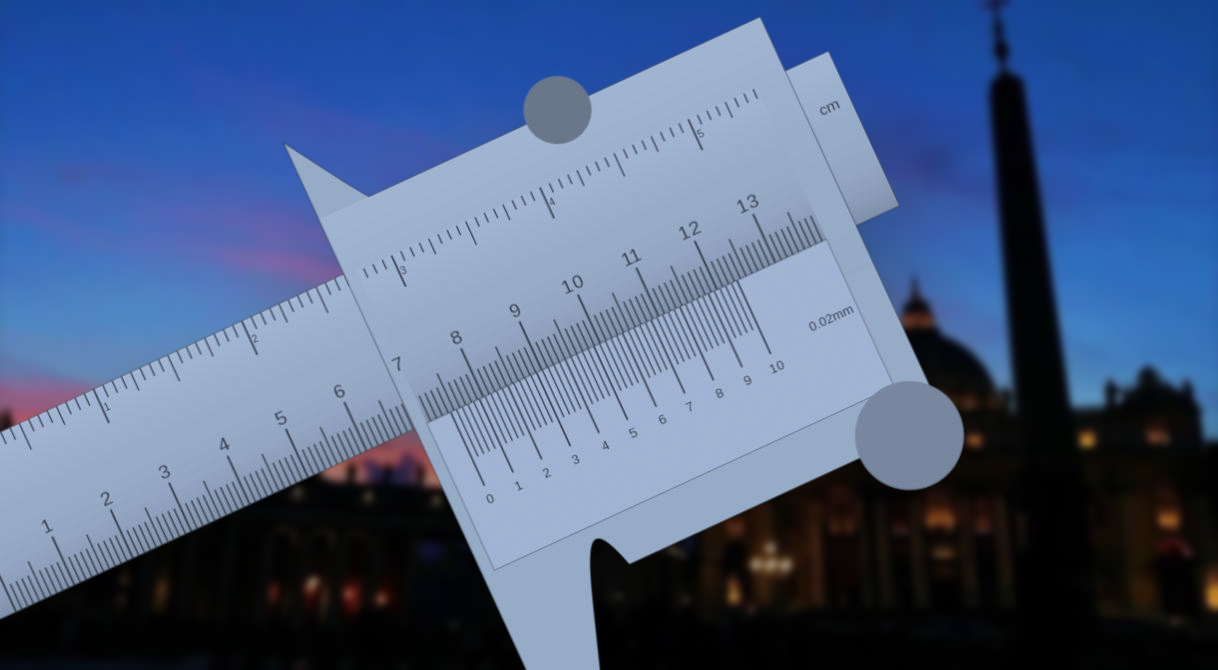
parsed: 74.4 mm
